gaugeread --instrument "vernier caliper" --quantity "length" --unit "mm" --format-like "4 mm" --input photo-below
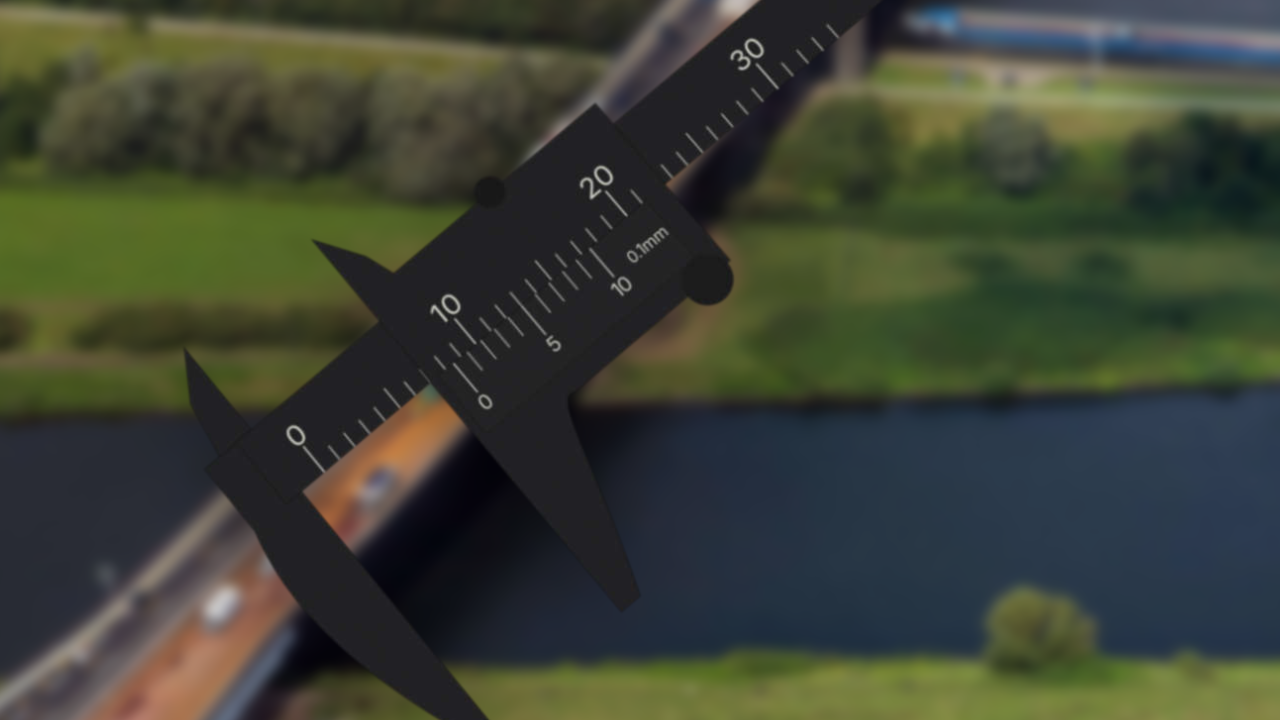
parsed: 8.5 mm
